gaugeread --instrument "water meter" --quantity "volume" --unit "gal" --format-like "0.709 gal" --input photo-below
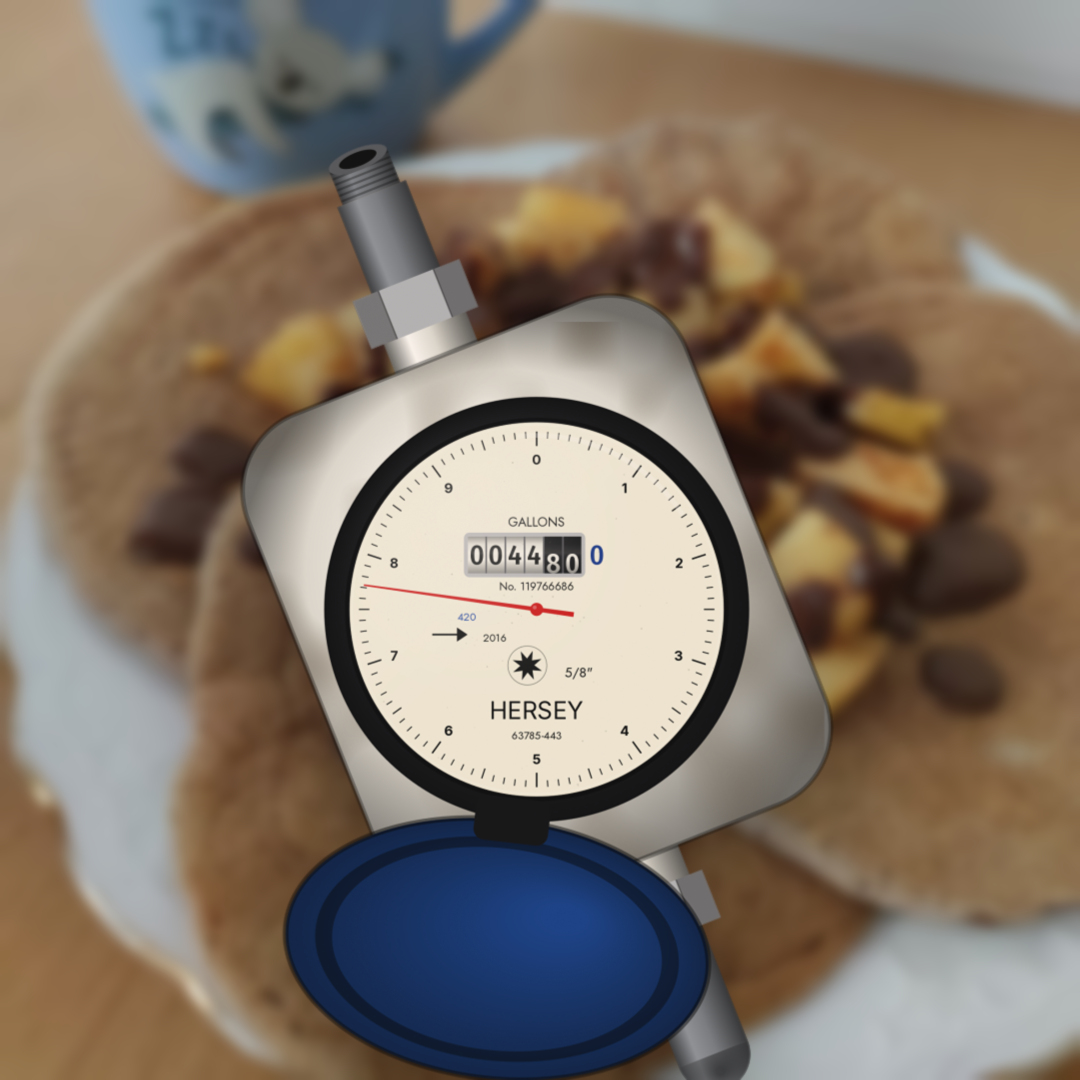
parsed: 44797.7 gal
